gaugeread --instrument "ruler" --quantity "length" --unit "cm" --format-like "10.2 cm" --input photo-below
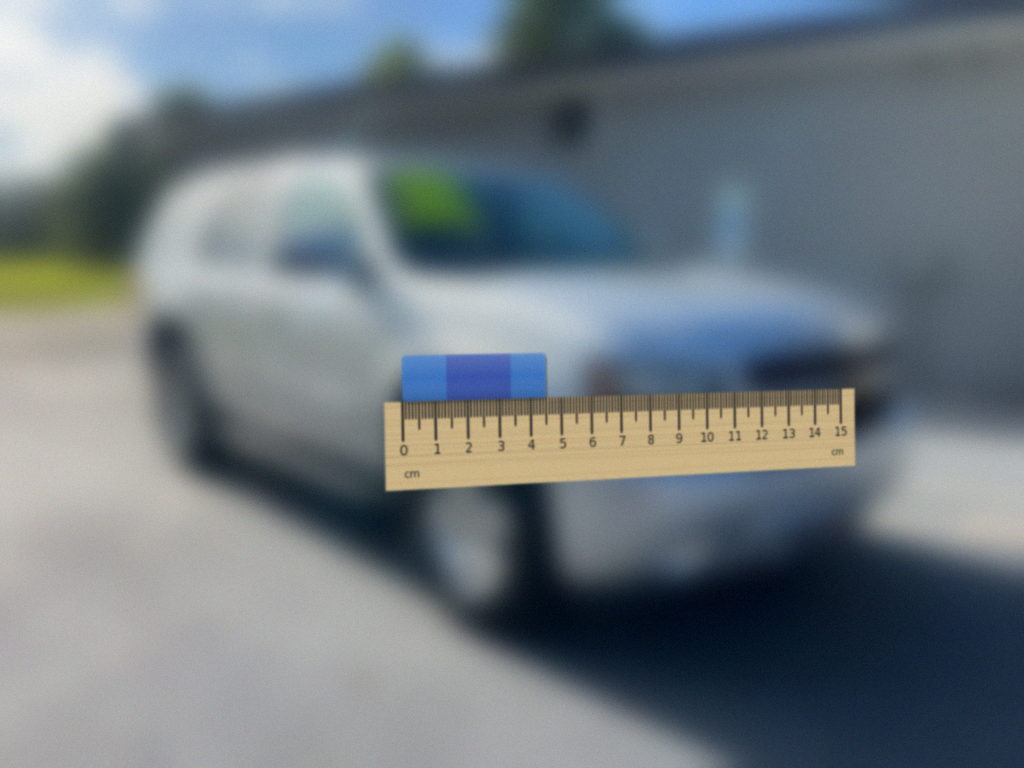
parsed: 4.5 cm
